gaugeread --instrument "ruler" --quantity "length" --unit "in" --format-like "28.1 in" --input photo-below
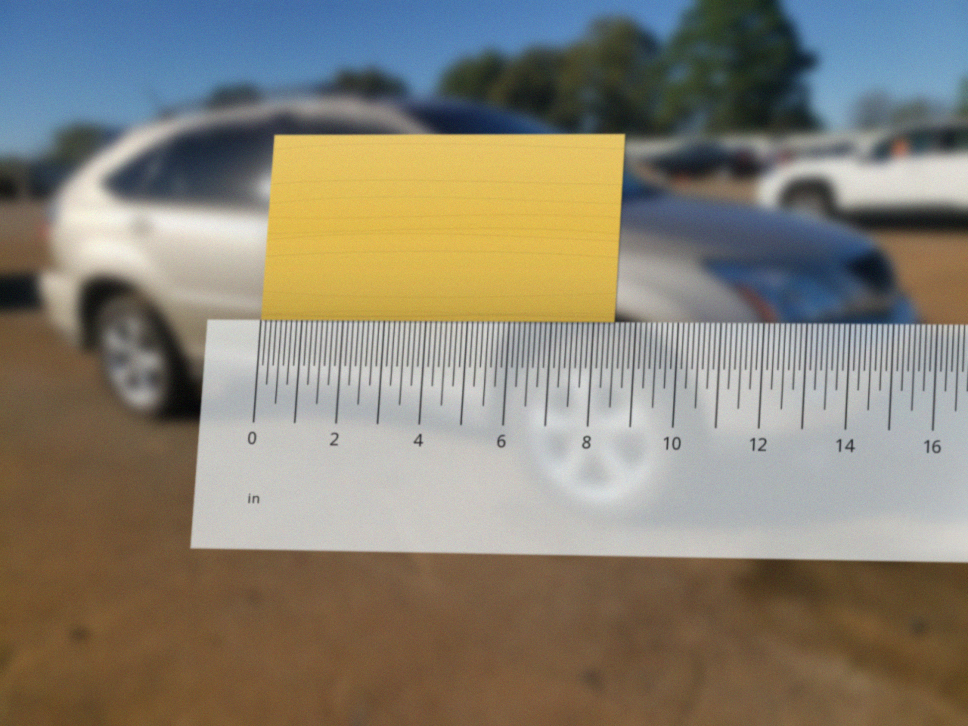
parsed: 8.5 in
